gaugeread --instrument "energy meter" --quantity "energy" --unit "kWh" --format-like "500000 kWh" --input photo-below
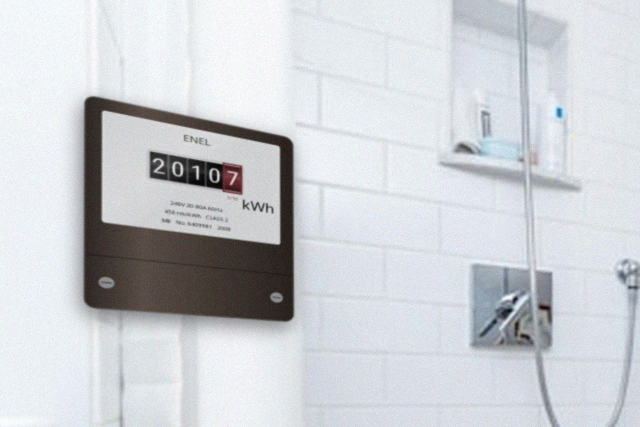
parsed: 2010.7 kWh
